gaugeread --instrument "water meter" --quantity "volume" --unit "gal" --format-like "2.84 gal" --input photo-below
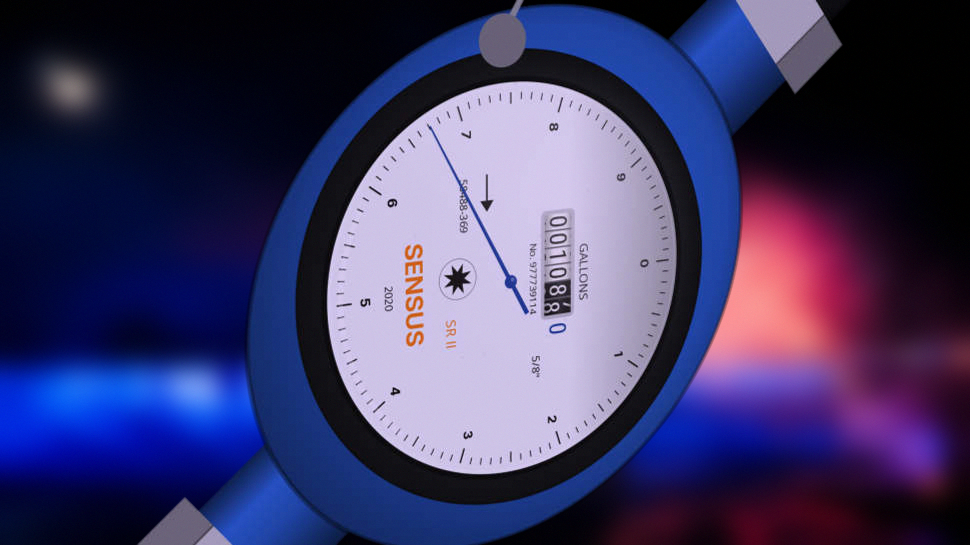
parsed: 10876.7 gal
